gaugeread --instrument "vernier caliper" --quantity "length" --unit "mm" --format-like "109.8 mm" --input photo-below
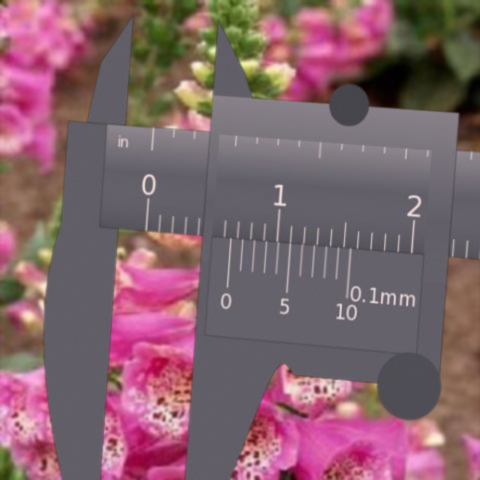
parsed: 6.5 mm
